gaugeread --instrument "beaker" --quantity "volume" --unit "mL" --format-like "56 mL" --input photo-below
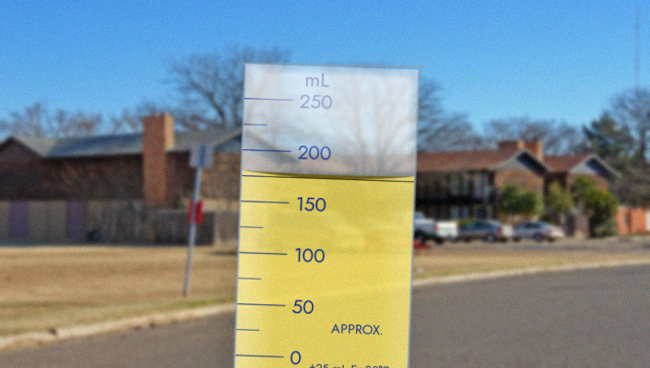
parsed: 175 mL
